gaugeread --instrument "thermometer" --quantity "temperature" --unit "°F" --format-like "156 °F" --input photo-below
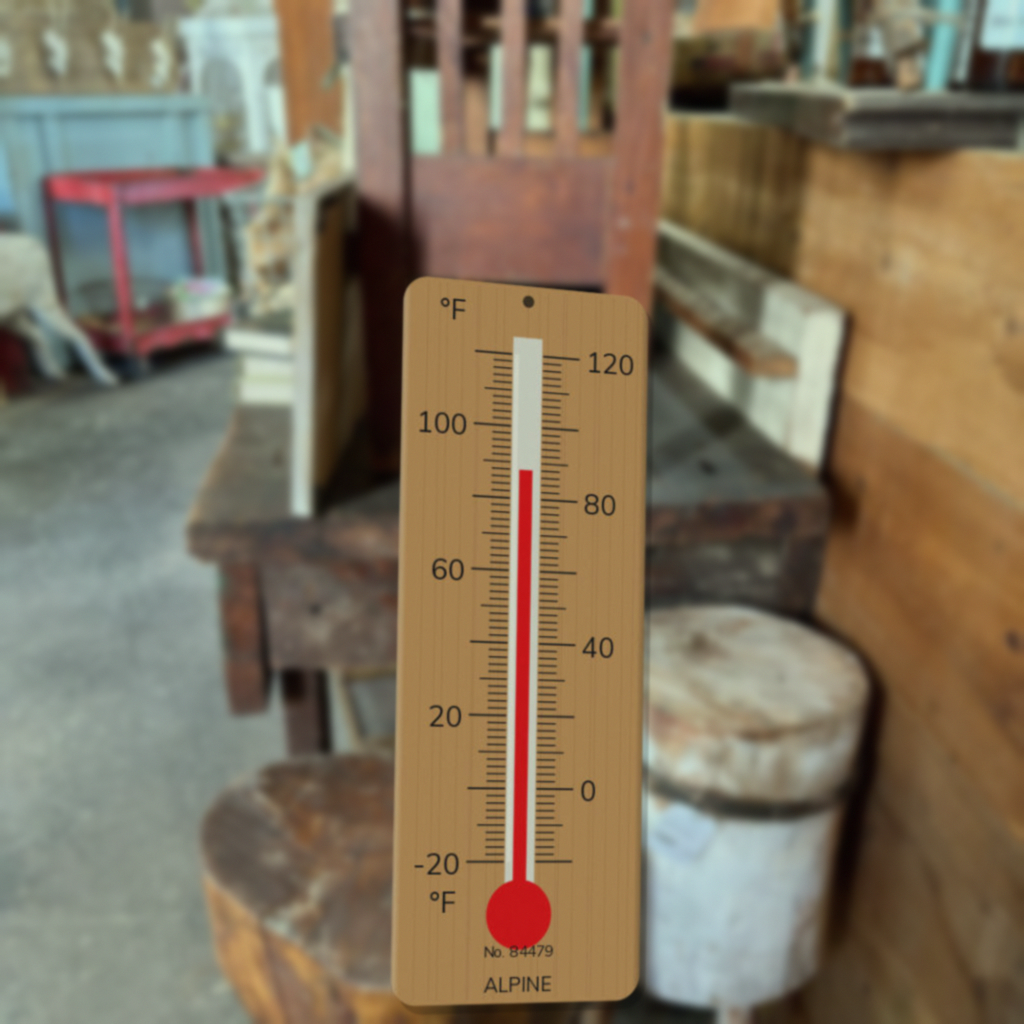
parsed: 88 °F
